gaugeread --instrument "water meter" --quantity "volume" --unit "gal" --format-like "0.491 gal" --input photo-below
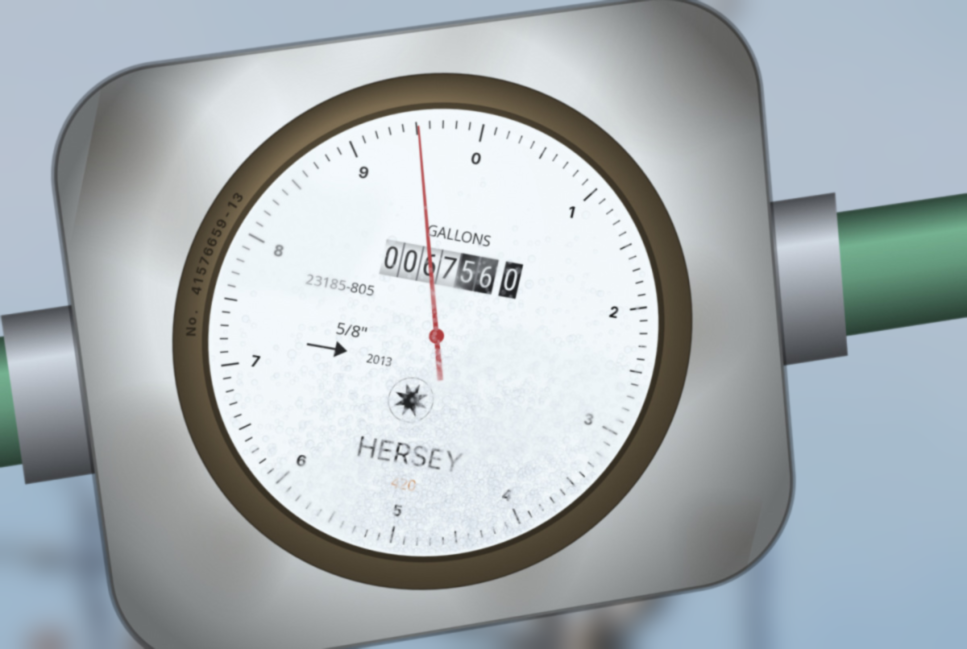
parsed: 67559.5 gal
